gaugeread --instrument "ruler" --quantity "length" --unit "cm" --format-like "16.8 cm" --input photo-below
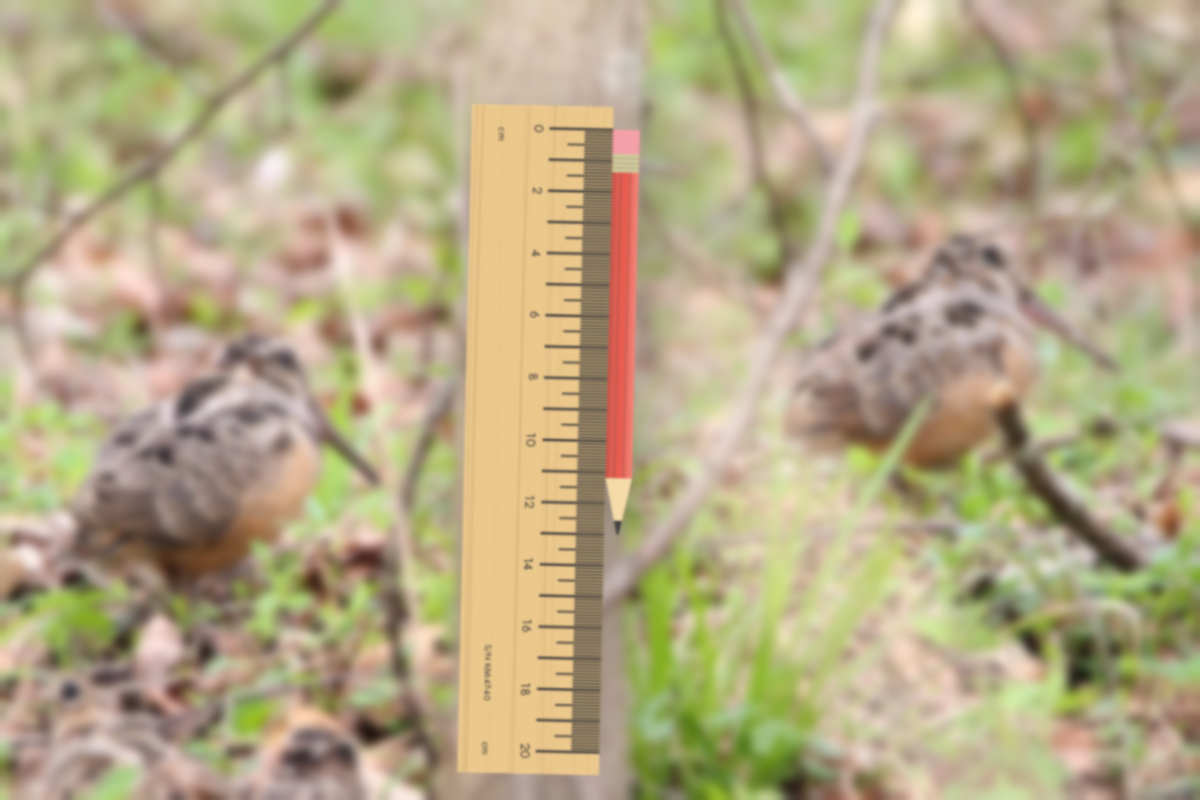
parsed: 13 cm
